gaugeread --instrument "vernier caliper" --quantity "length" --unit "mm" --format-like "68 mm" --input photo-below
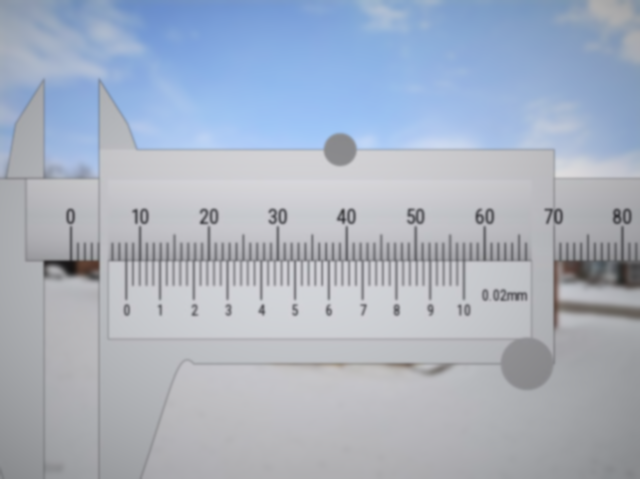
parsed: 8.0 mm
